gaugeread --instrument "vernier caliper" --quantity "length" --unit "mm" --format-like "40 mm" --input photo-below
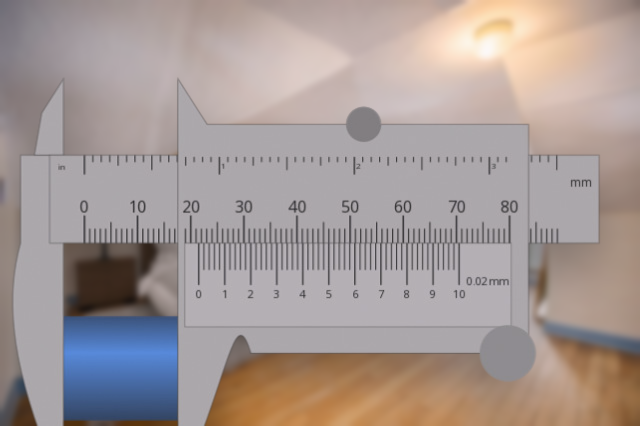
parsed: 21.5 mm
